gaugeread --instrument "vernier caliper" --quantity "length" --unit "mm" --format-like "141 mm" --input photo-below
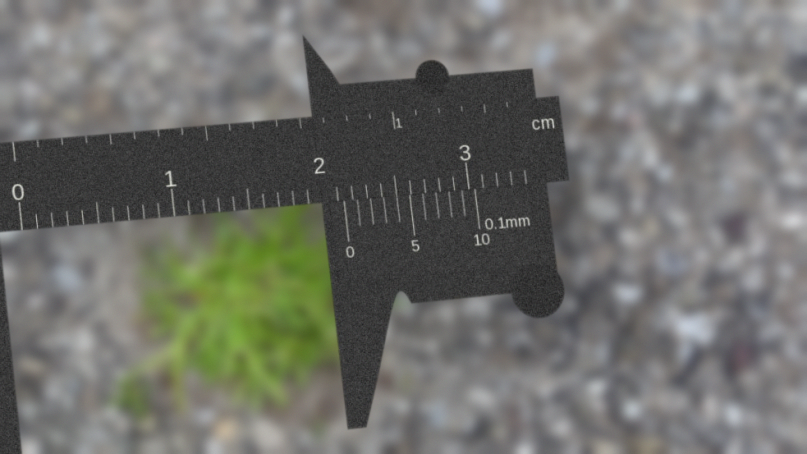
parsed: 21.4 mm
